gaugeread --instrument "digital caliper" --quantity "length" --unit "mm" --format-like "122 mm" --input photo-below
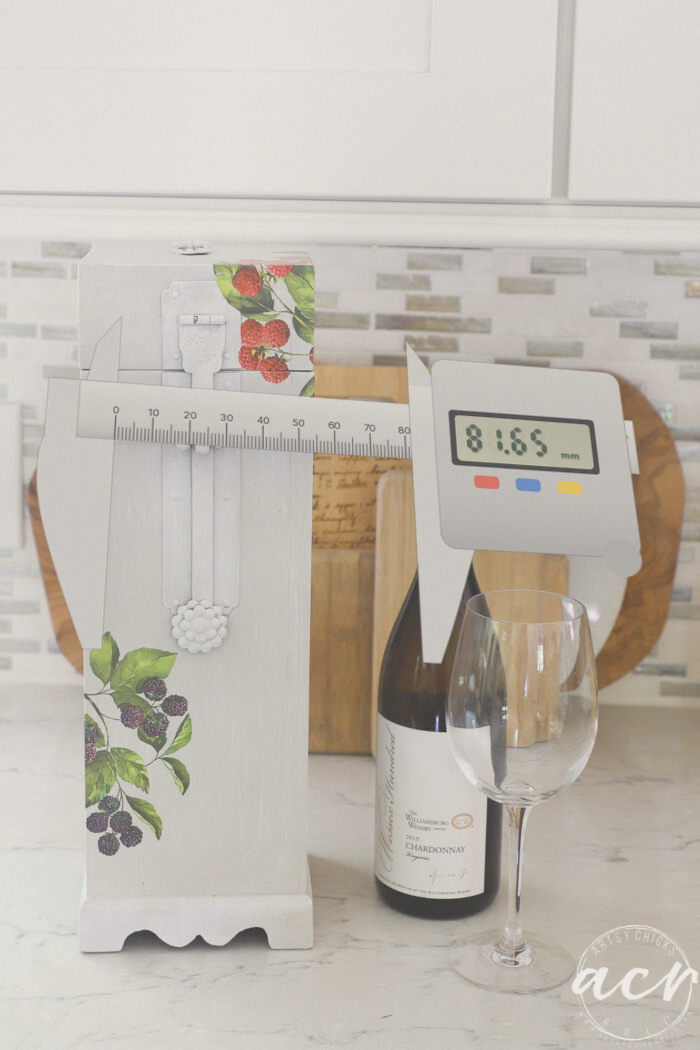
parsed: 81.65 mm
